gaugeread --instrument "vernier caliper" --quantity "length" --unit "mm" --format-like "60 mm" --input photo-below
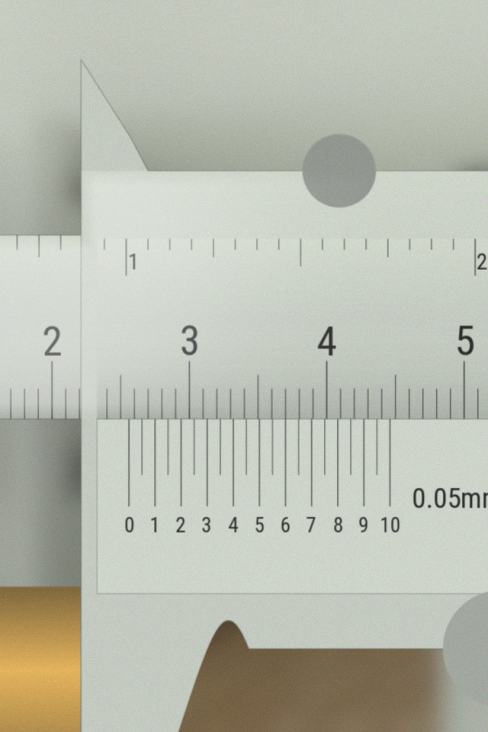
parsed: 25.6 mm
